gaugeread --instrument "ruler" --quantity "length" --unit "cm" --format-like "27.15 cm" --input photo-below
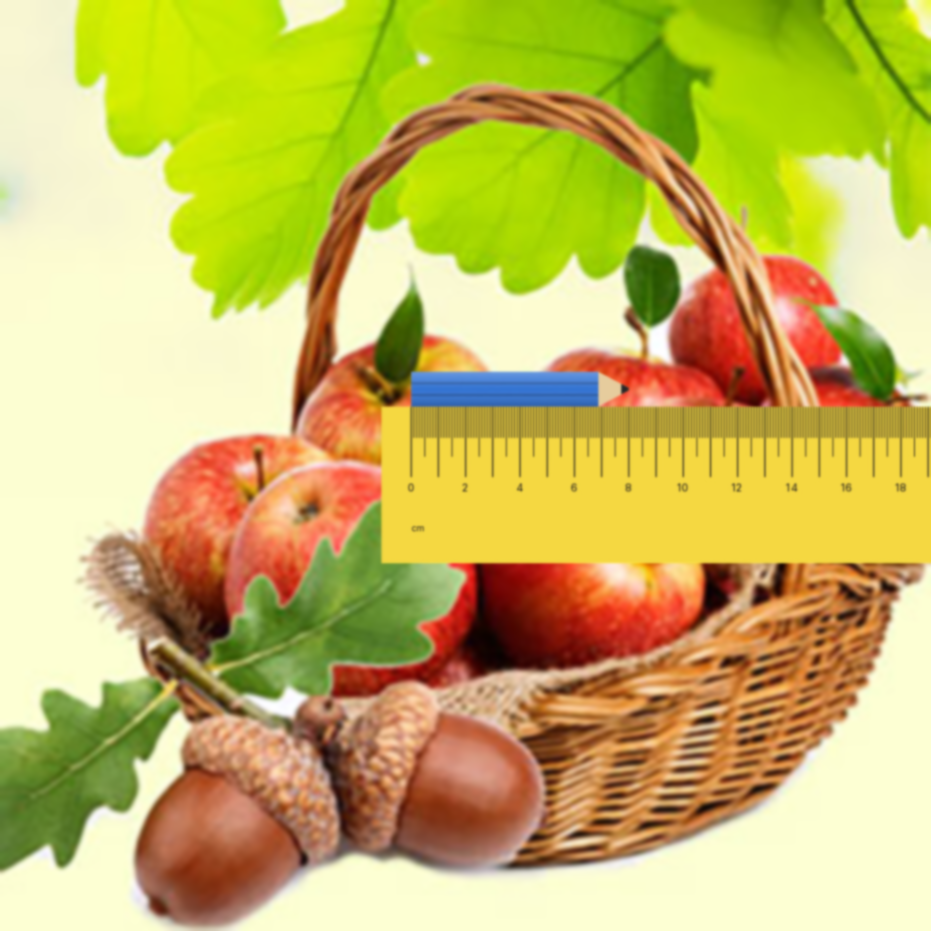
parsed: 8 cm
